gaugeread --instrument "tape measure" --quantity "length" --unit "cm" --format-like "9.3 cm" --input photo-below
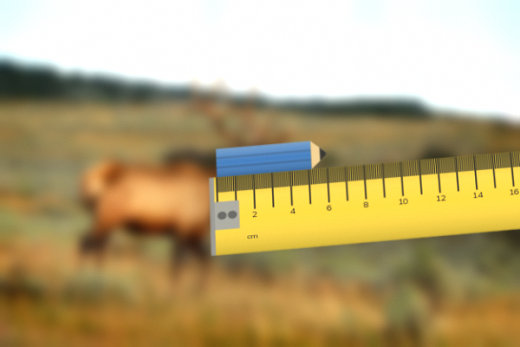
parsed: 6 cm
